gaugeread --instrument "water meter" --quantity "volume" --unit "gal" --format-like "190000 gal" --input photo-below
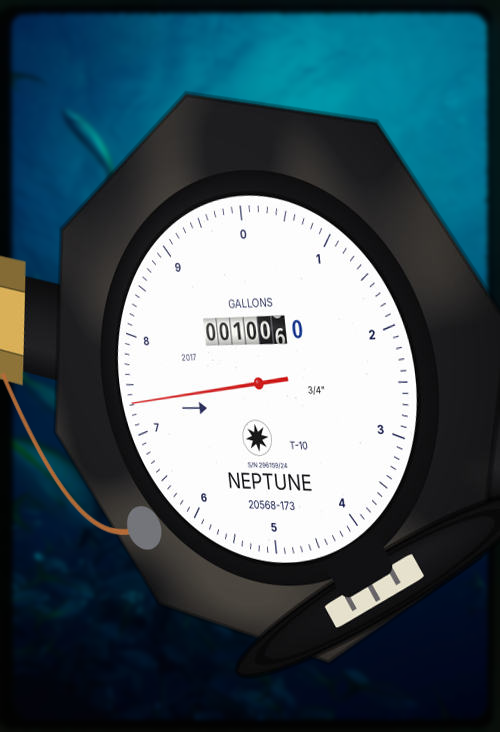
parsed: 10057.3 gal
